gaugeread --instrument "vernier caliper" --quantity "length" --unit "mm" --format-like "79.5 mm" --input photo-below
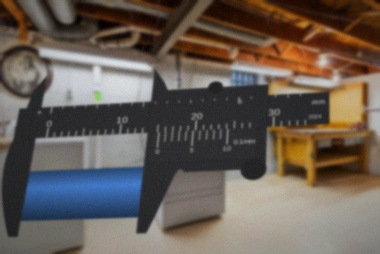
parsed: 15.2 mm
